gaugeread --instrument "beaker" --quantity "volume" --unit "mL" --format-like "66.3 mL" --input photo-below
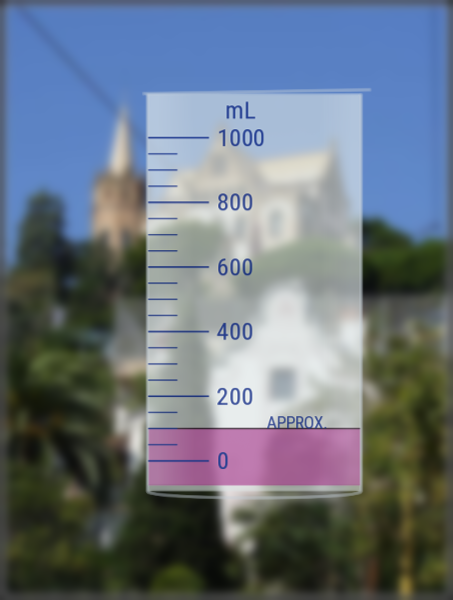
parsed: 100 mL
